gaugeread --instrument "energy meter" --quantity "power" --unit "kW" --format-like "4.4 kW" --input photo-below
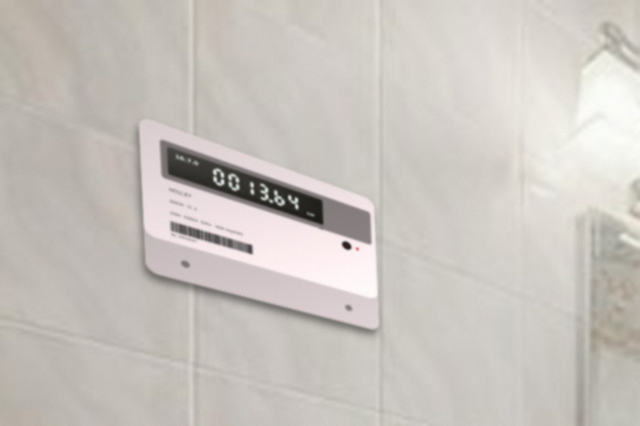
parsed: 13.64 kW
